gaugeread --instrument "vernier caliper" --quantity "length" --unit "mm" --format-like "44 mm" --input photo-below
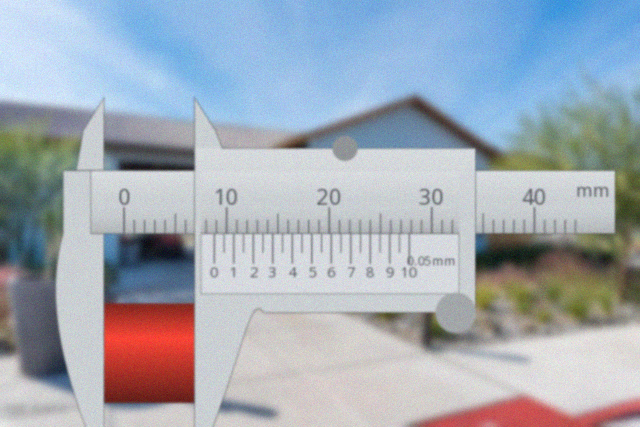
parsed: 8.8 mm
